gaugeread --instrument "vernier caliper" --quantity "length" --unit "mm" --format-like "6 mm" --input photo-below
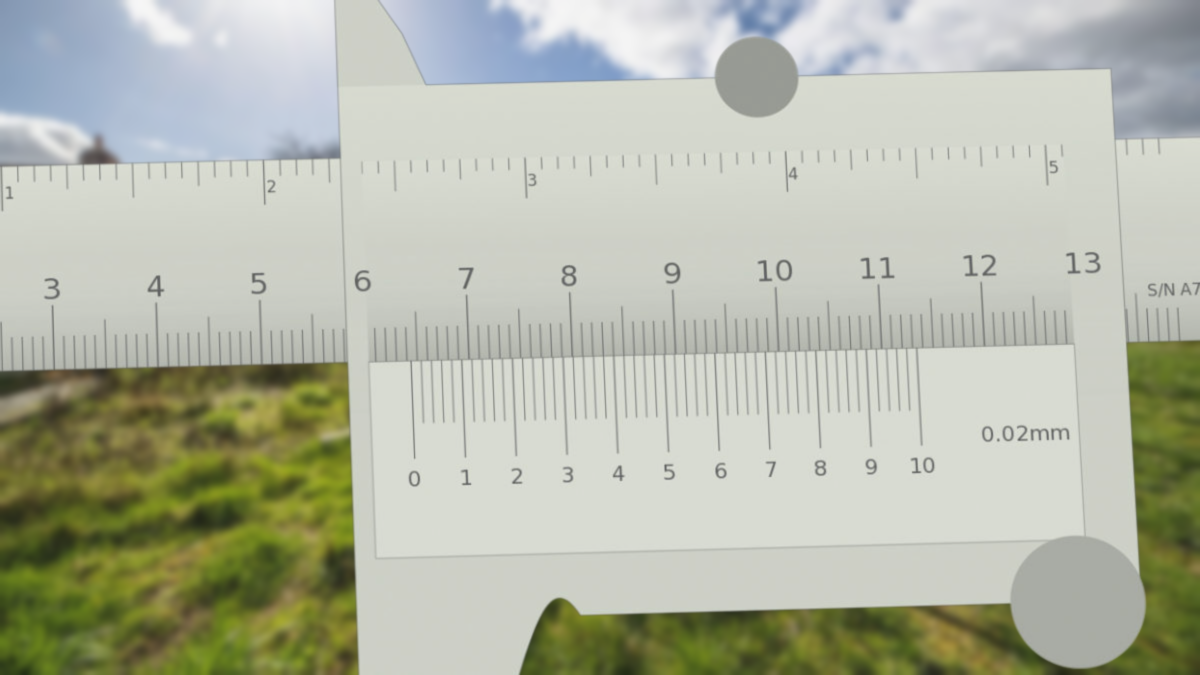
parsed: 64.4 mm
